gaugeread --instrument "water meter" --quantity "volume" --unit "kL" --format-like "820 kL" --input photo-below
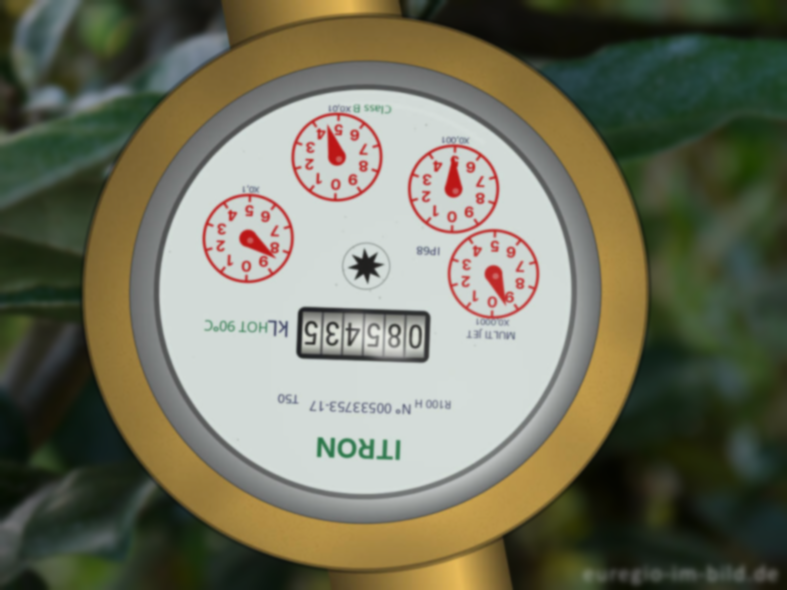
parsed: 85435.8449 kL
